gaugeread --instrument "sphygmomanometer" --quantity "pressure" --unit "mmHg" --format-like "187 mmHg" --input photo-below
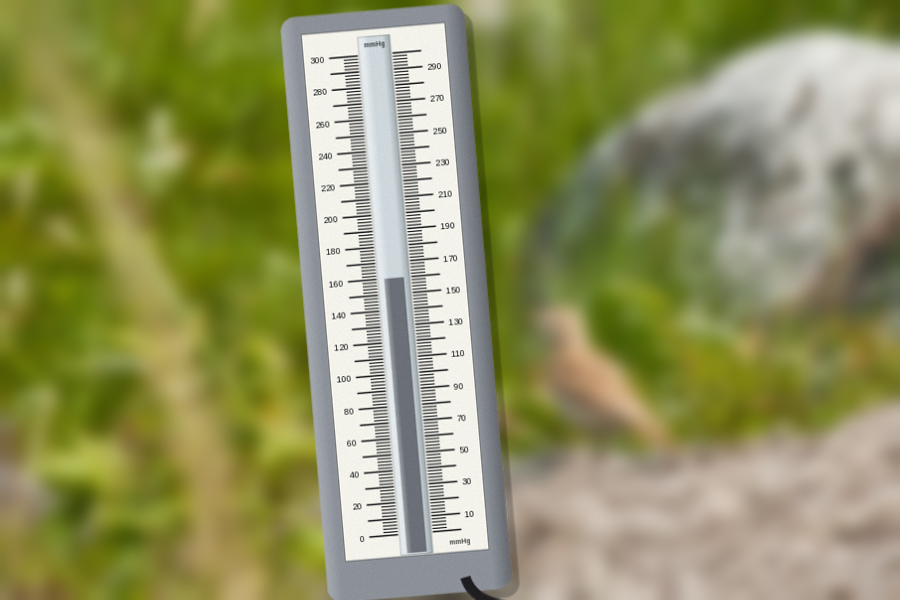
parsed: 160 mmHg
